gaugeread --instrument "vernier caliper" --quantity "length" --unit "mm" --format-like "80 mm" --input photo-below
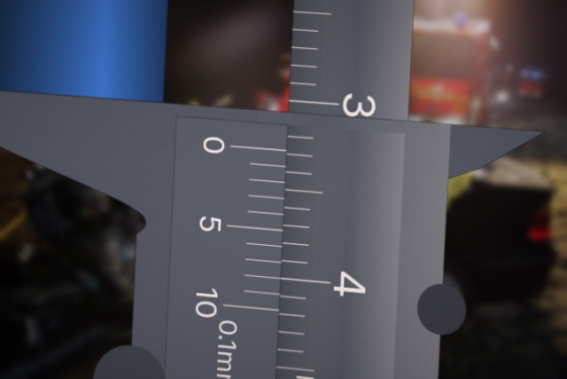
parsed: 32.8 mm
